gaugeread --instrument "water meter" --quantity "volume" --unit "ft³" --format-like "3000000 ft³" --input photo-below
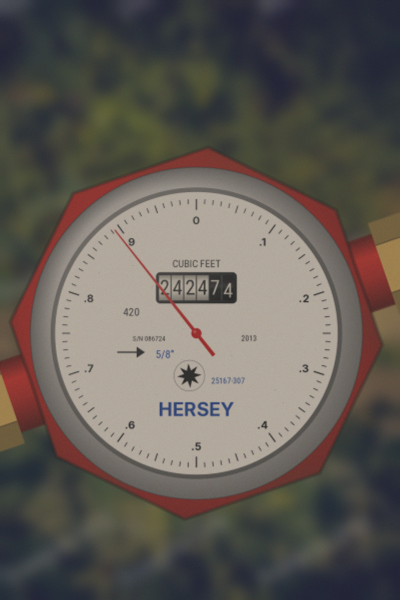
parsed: 242473.89 ft³
